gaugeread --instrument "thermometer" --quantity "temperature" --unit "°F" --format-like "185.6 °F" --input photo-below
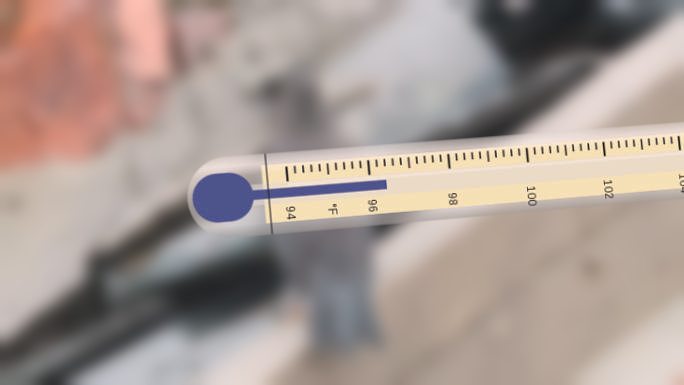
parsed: 96.4 °F
